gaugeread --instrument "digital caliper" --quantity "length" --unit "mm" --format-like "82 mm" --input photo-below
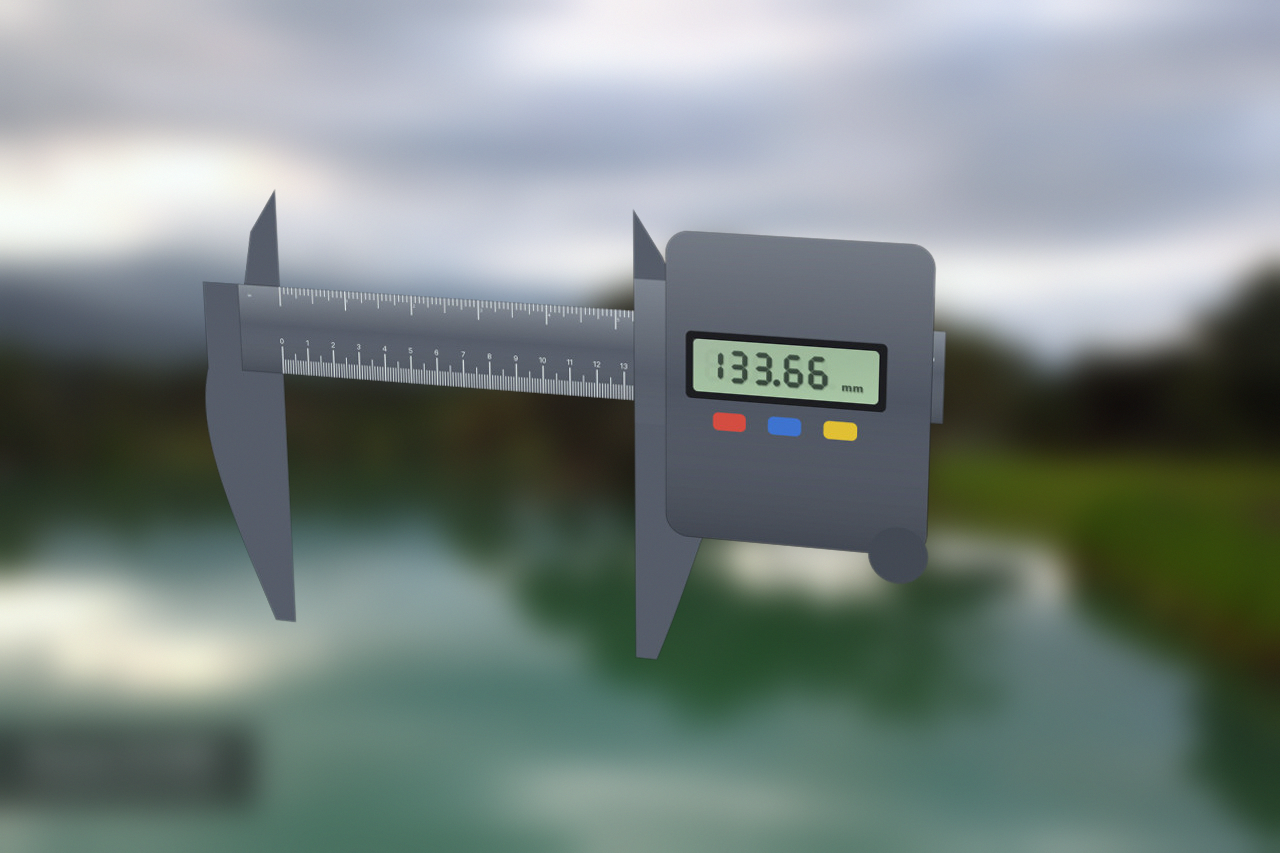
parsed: 133.66 mm
